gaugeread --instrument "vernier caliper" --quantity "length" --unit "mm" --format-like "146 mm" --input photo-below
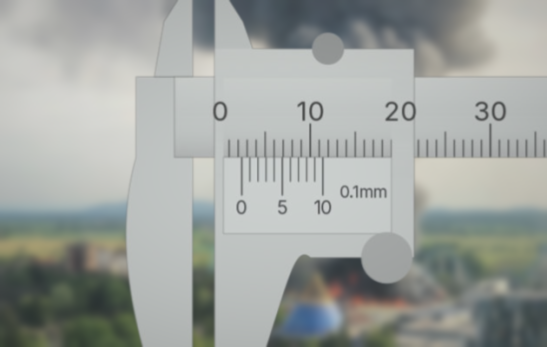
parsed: 2.4 mm
